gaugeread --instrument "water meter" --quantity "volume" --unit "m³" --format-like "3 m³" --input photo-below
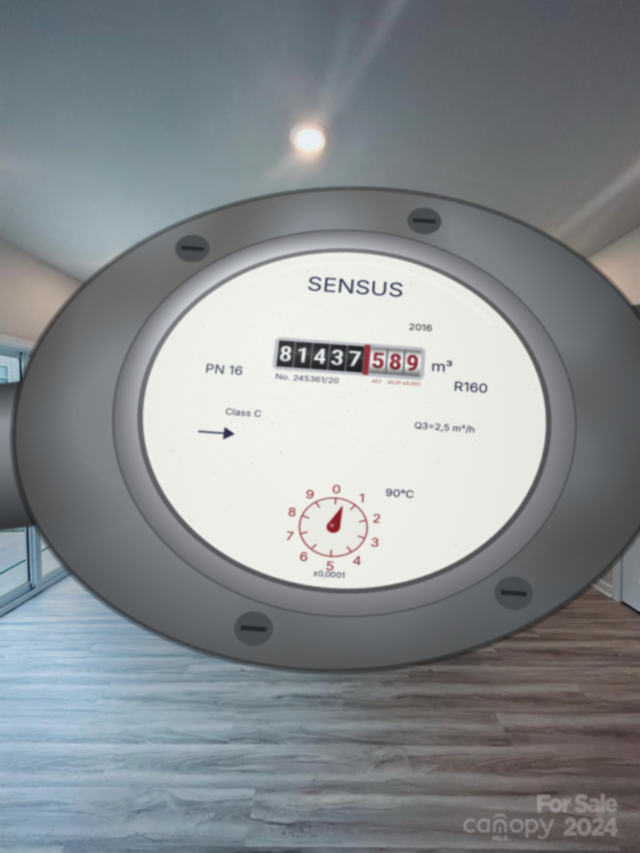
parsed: 81437.5890 m³
